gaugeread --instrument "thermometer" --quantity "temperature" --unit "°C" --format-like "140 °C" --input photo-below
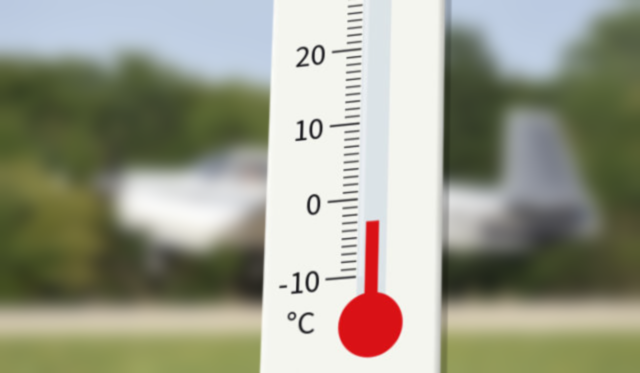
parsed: -3 °C
